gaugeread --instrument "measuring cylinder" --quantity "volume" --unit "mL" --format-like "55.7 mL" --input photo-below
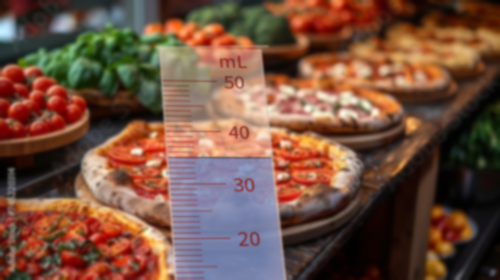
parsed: 35 mL
